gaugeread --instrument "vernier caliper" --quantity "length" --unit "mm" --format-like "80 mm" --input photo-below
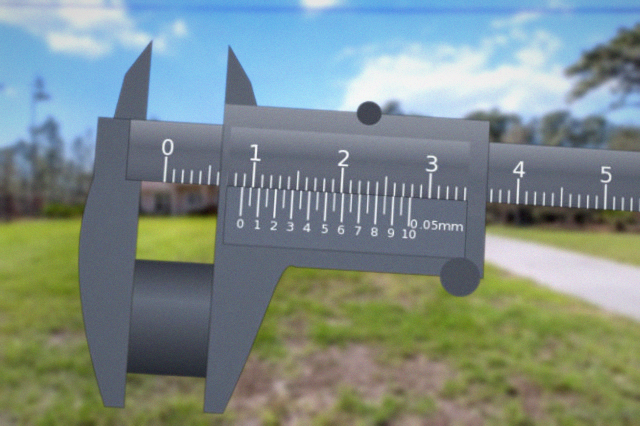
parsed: 8.8 mm
